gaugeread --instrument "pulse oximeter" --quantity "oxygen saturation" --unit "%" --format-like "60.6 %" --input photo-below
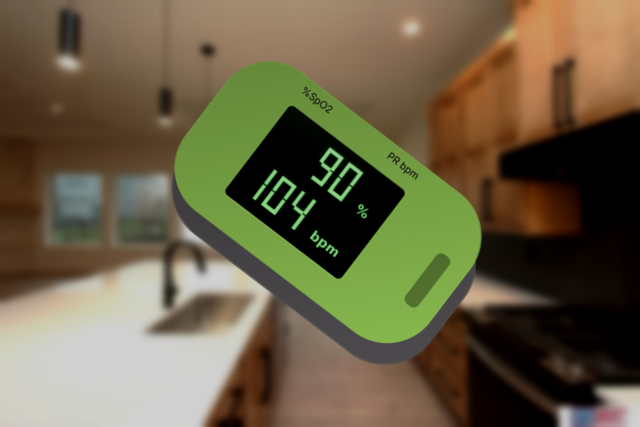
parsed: 90 %
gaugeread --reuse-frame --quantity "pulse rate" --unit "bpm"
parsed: 104 bpm
